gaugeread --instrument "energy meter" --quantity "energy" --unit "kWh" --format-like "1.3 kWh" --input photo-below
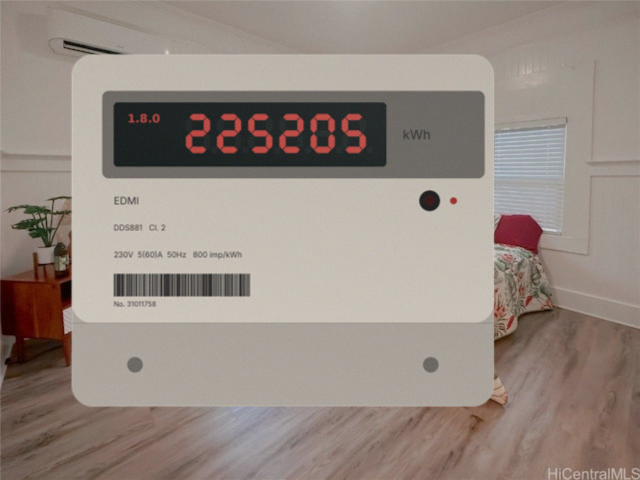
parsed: 225205 kWh
